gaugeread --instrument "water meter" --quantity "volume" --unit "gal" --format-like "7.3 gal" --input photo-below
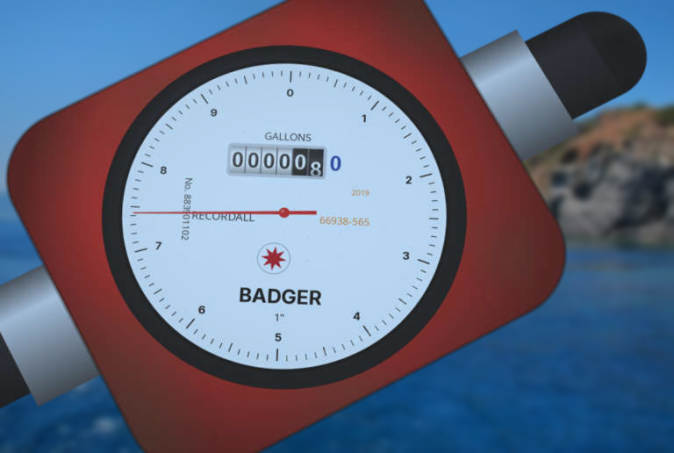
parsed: 77.4 gal
